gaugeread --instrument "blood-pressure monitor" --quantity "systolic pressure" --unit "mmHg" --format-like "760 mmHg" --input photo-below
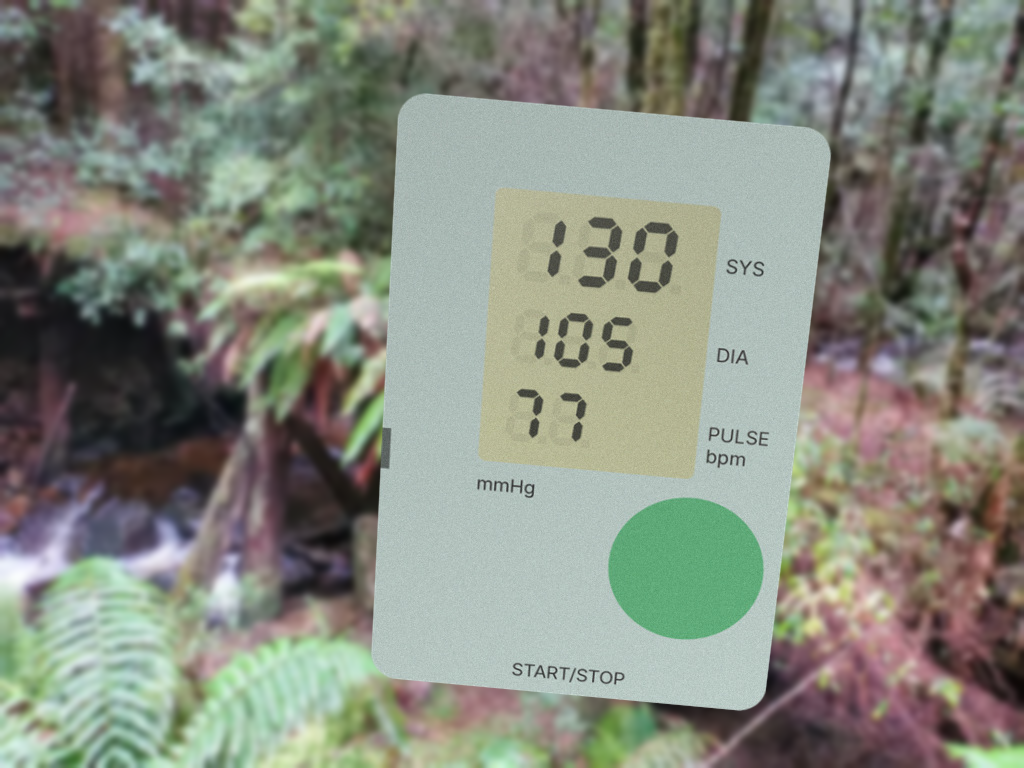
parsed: 130 mmHg
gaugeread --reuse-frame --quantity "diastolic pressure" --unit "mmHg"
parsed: 105 mmHg
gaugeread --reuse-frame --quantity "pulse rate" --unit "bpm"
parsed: 77 bpm
